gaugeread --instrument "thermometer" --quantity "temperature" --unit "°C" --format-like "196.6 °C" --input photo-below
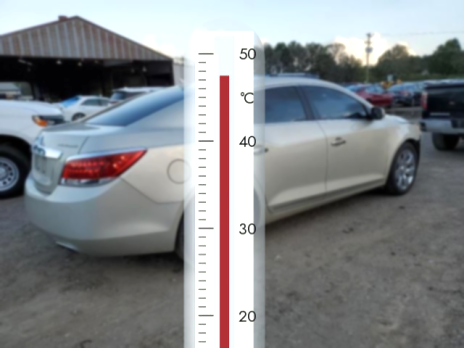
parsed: 47.5 °C
